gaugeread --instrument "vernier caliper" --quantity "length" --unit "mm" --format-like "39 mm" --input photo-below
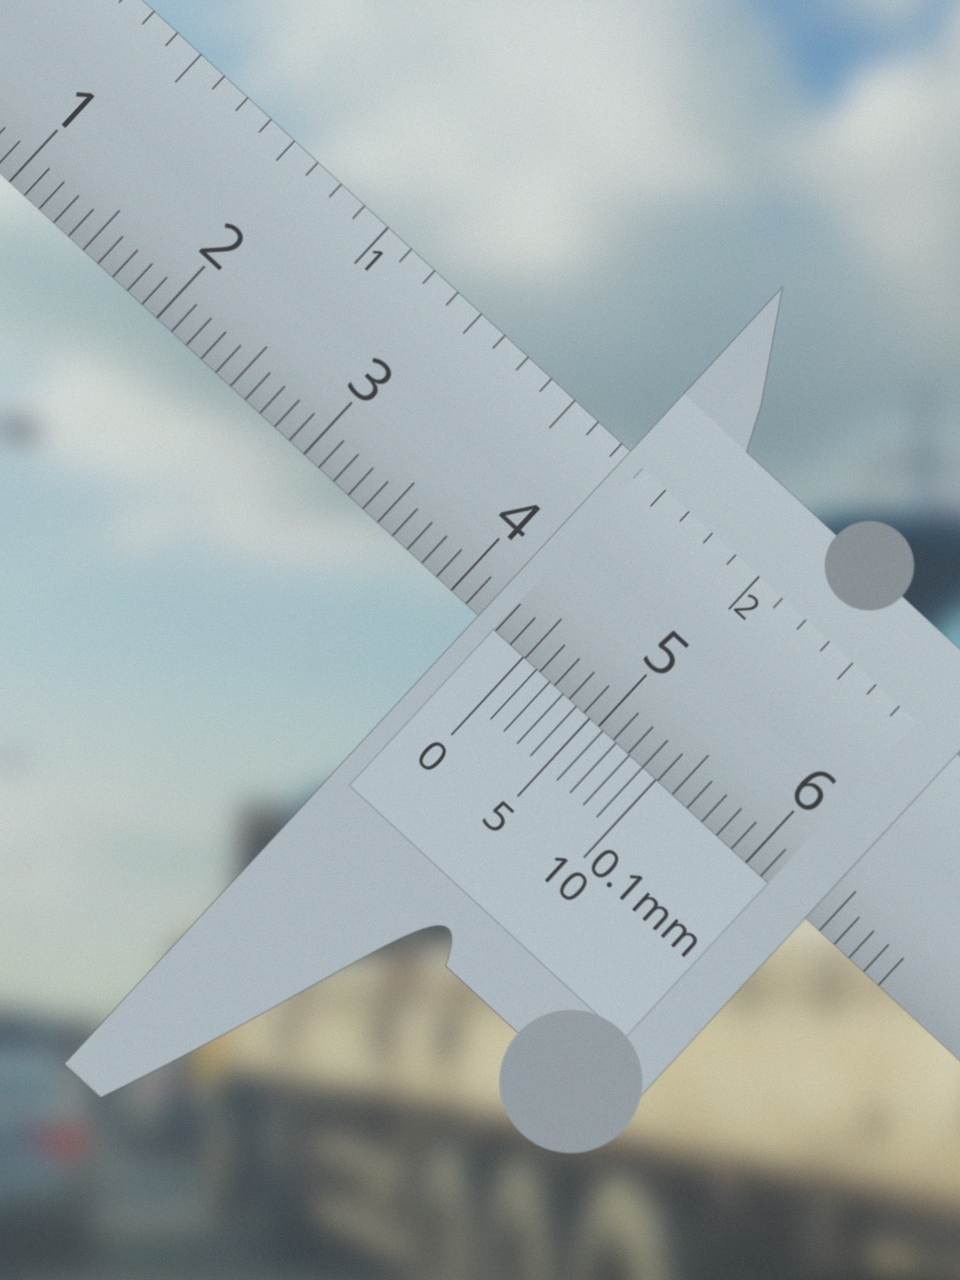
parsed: 44.9 mm
